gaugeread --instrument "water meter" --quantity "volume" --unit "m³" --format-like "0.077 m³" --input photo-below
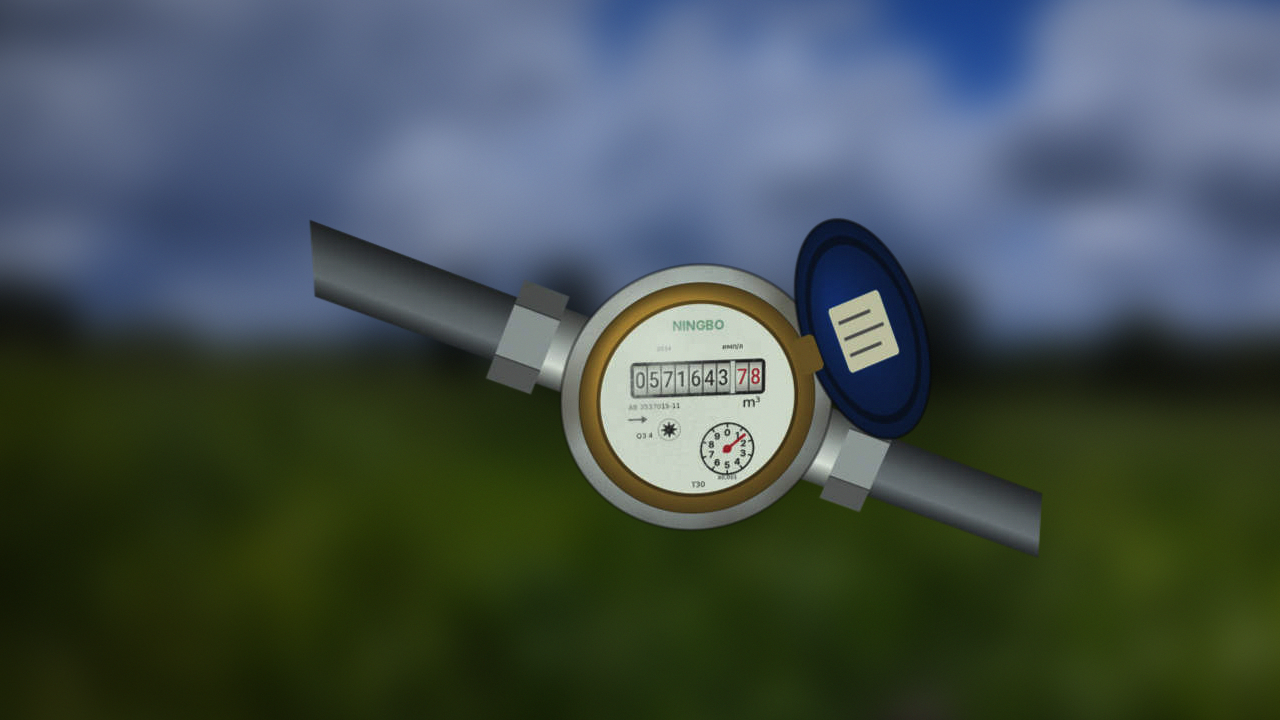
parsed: 571643.781 m³
